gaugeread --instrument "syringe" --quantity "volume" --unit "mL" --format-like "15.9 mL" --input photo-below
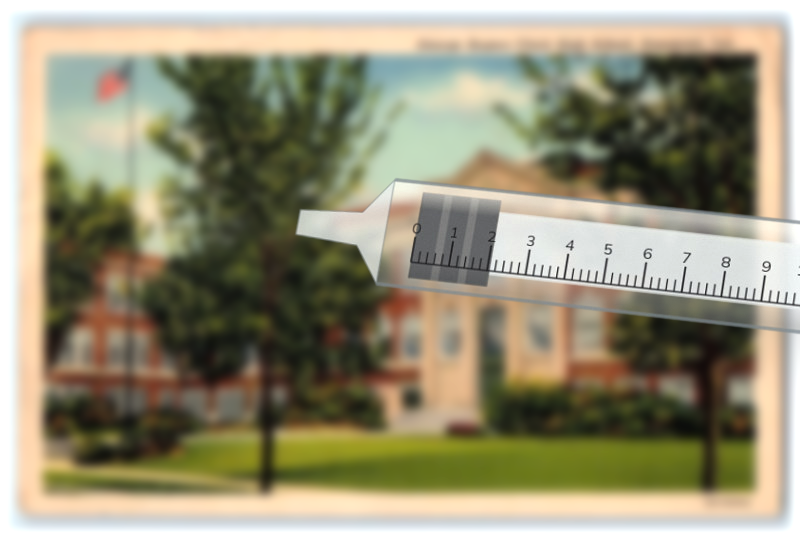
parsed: 0 mL
